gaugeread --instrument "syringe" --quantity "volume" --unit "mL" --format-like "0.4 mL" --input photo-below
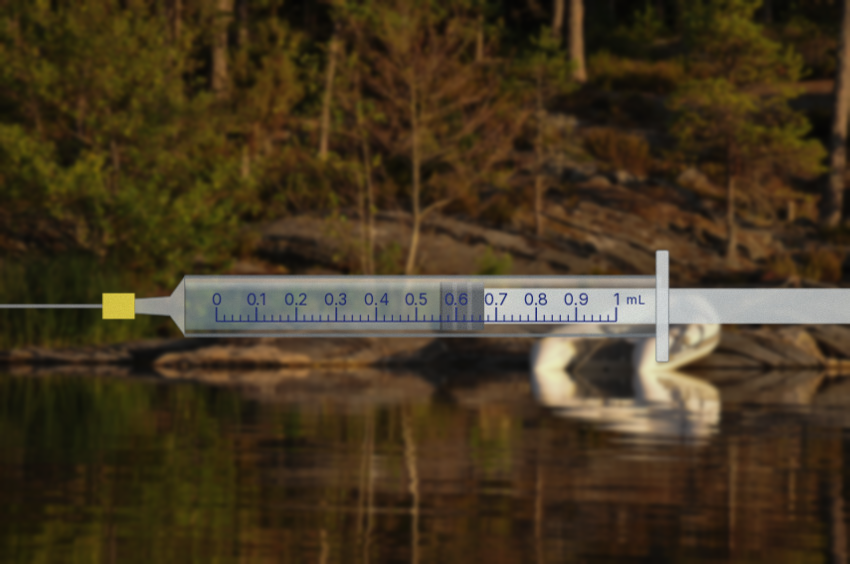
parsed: 0.56 mL
